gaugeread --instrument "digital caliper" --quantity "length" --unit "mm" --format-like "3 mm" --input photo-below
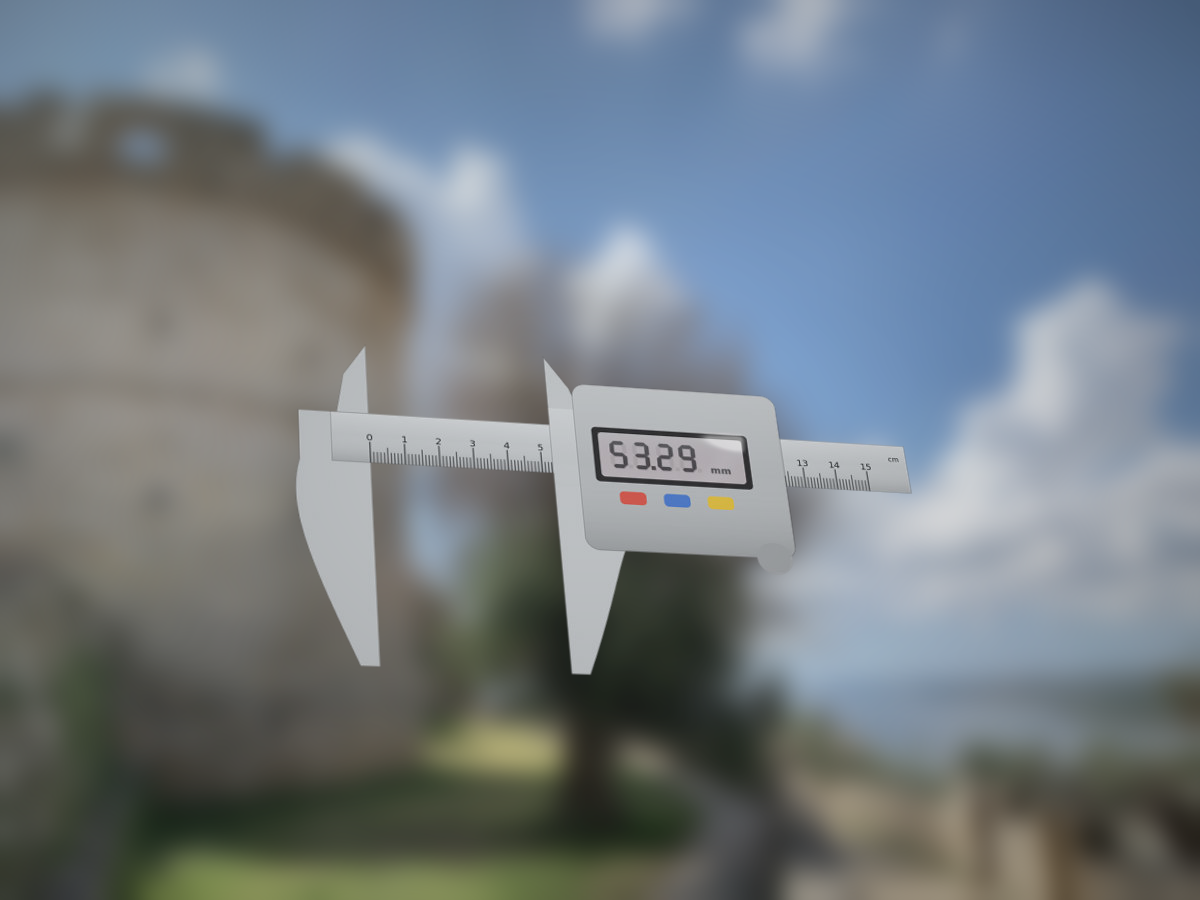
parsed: 53.29 mm
